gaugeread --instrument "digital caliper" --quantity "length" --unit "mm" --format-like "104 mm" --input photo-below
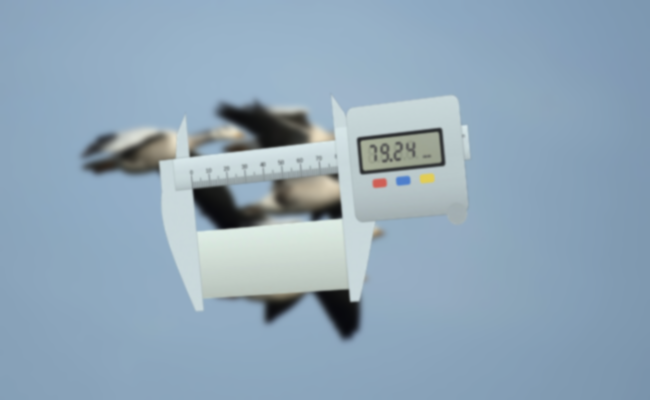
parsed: 79.24 mm
